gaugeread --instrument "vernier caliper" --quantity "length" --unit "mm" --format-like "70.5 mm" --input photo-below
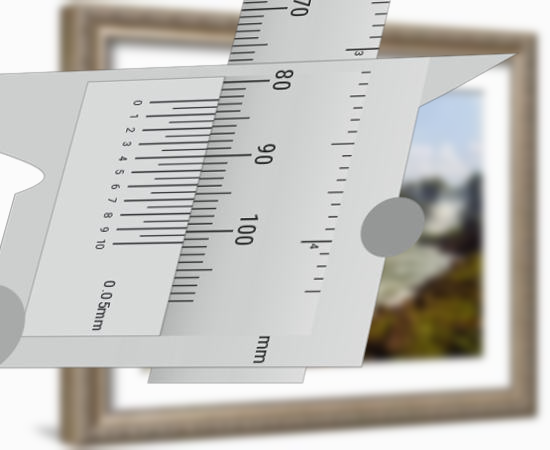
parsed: 82.4 mm
